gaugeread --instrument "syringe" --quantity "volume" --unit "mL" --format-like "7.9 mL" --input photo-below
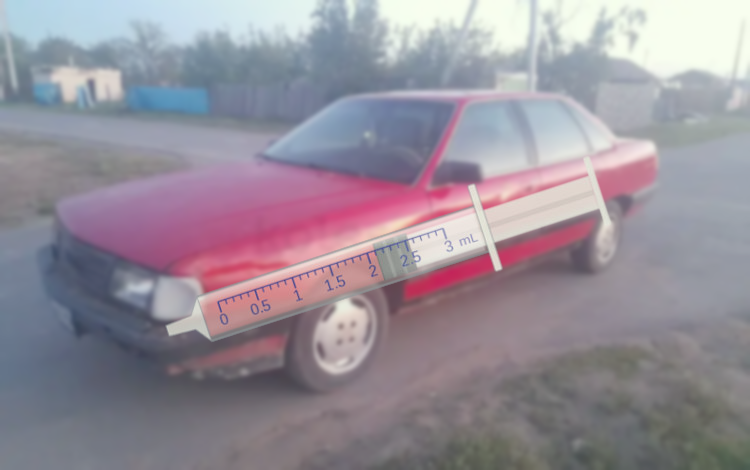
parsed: 2.1 mL
